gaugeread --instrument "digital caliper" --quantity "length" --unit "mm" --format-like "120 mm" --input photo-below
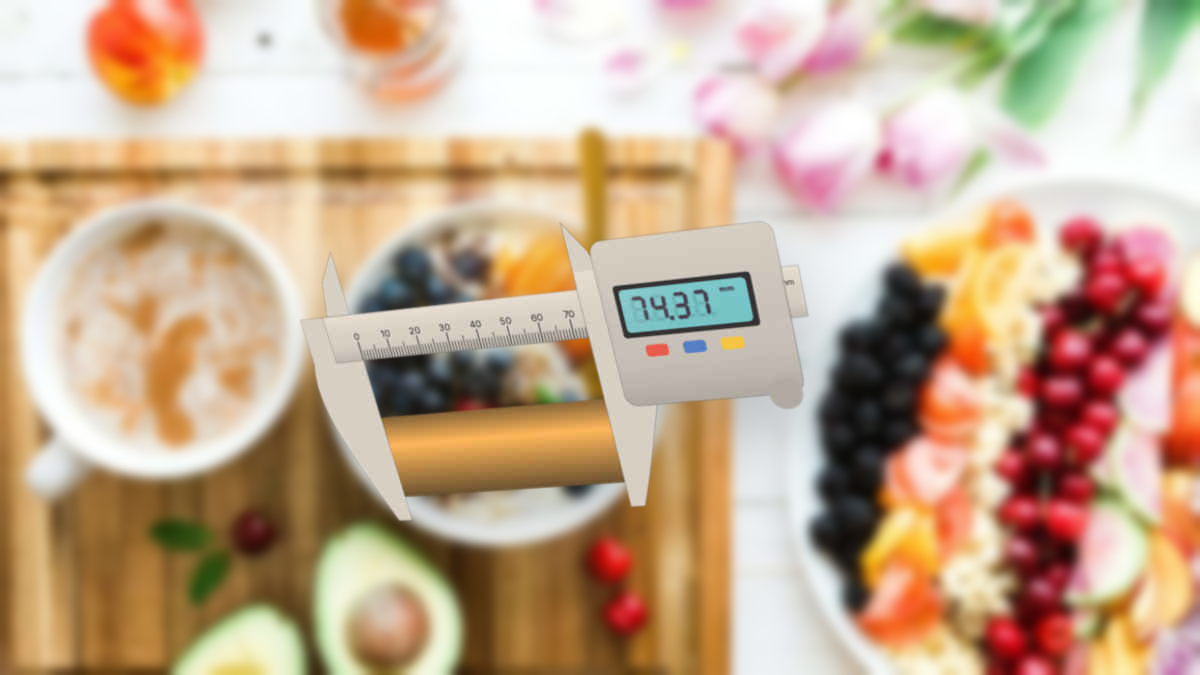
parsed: 74.37 mm
